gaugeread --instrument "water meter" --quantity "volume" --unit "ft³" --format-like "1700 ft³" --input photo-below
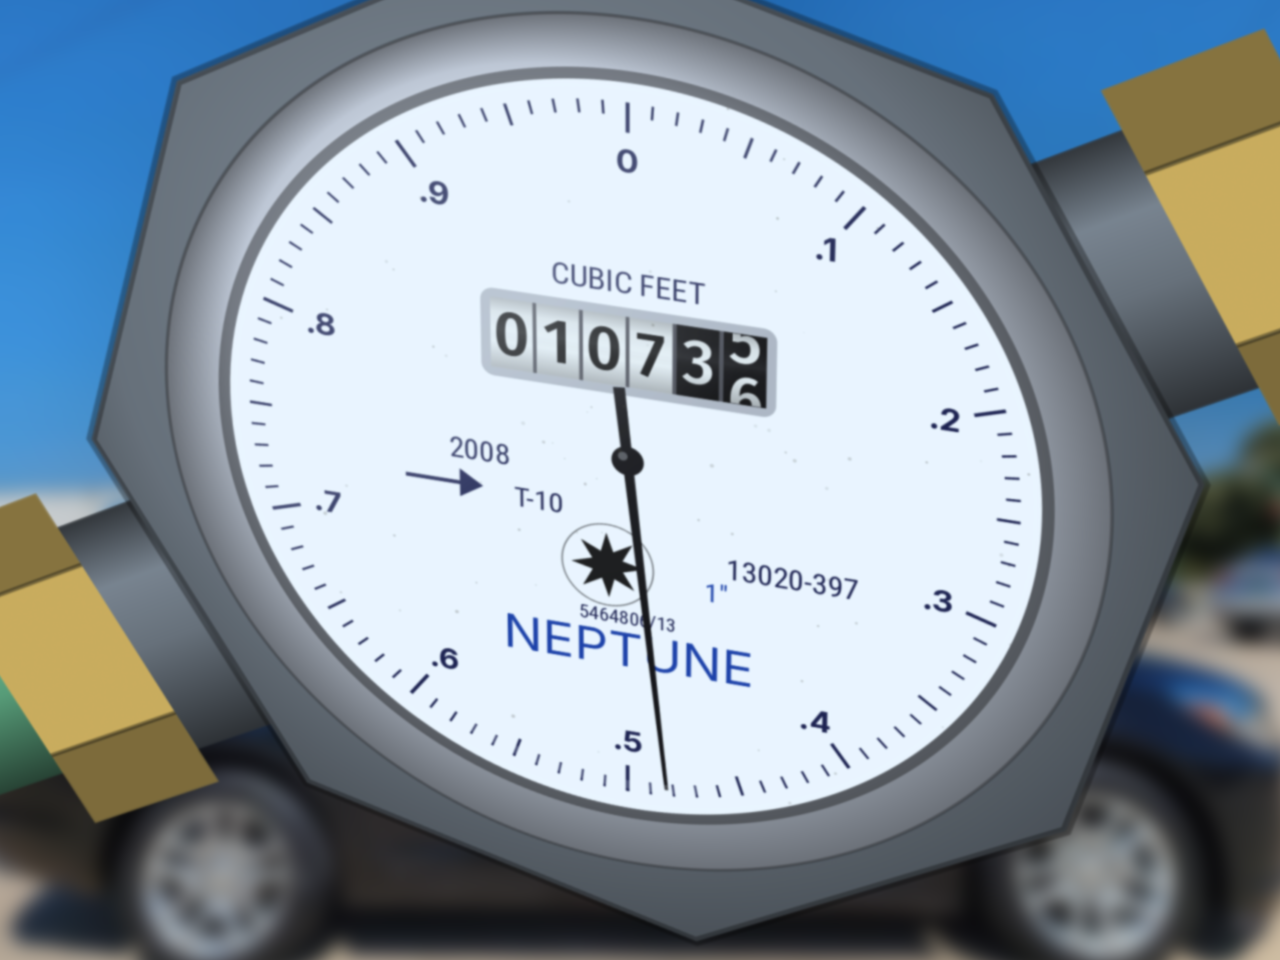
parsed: 10735.48 ft³
